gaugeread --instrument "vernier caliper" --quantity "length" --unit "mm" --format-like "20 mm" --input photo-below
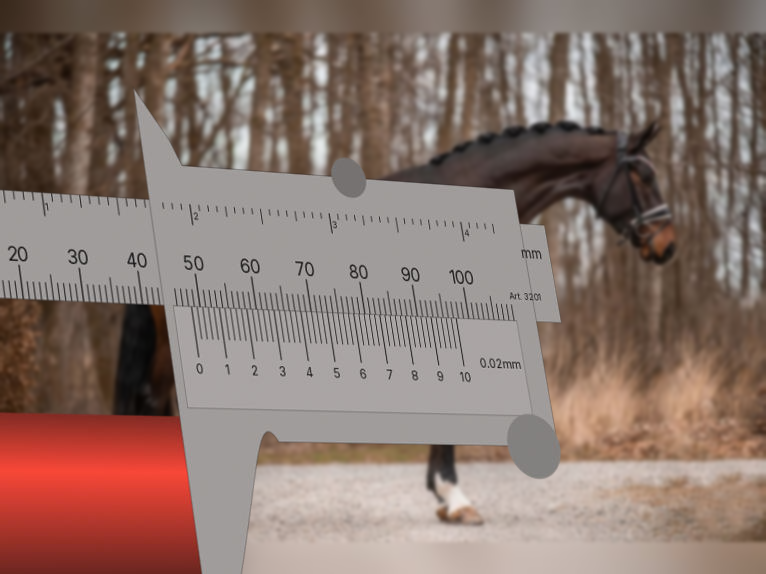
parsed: 48.5 mm
